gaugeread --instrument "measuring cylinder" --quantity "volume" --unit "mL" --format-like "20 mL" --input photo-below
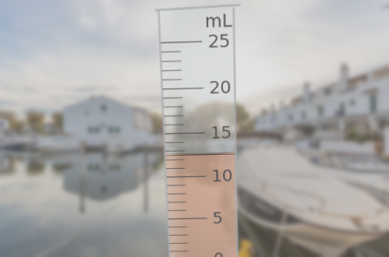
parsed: 12.5 mL
